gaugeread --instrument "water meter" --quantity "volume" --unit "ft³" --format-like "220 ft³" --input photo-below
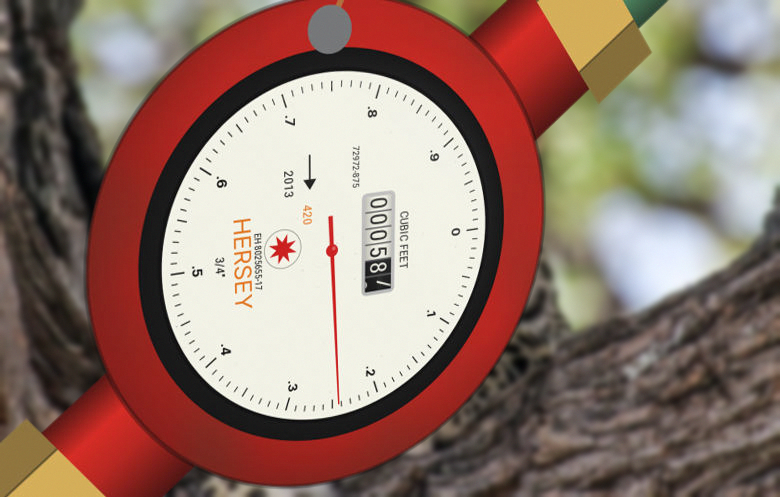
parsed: 587.24 ft³
